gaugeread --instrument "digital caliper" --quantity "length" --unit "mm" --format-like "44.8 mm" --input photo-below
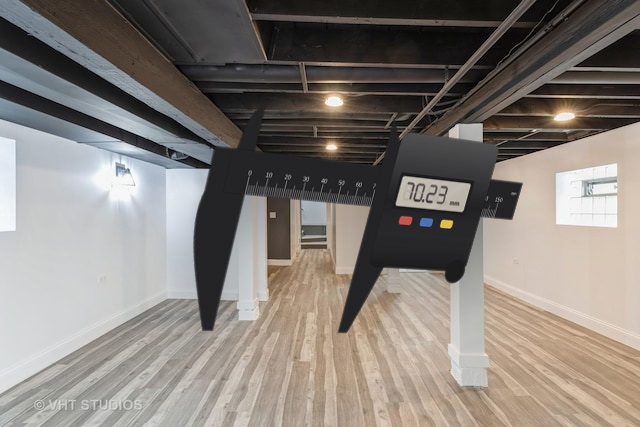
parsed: 70.23 mm
